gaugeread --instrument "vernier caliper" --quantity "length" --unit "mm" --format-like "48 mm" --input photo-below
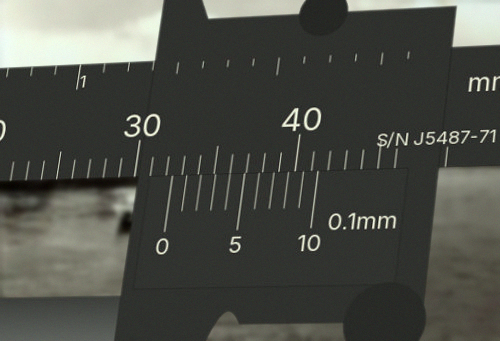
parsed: 32.4 mm
